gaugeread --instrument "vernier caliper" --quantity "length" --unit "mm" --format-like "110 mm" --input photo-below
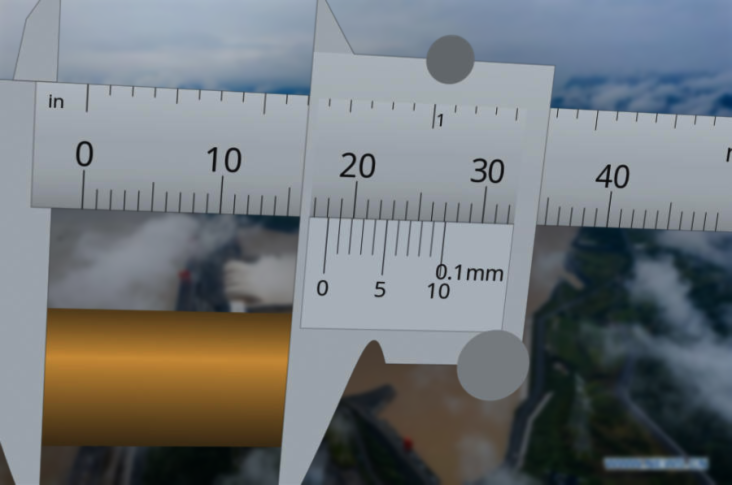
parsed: 18.1 mm
